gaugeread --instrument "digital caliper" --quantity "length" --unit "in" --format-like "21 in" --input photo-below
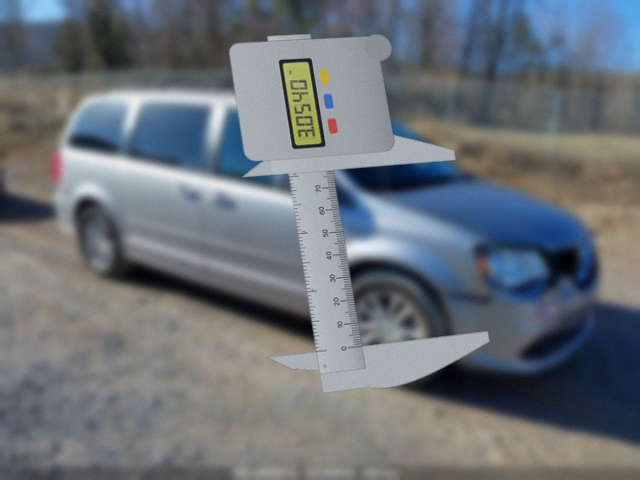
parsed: 3.0540 in
